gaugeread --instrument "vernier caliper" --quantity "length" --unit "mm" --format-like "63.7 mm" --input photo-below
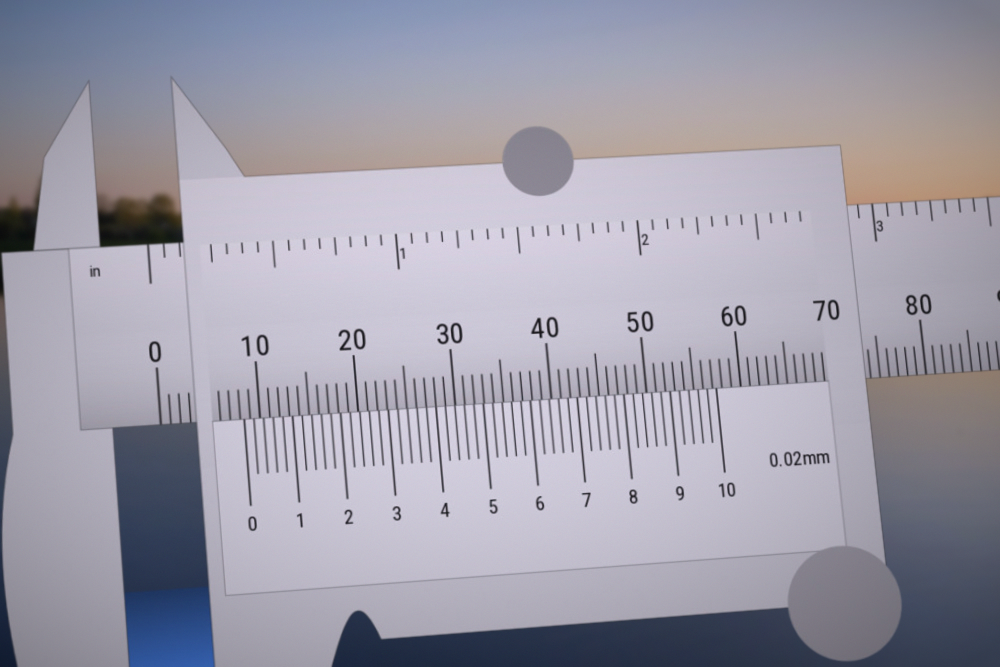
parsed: 8.4 mm
